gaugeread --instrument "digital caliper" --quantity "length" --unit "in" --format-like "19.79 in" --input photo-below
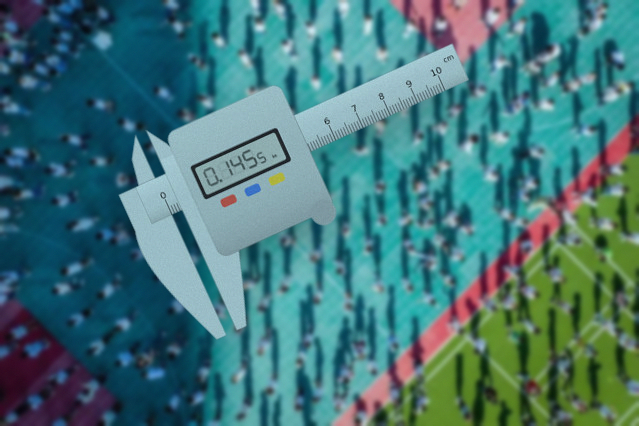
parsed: 0.1455 in
